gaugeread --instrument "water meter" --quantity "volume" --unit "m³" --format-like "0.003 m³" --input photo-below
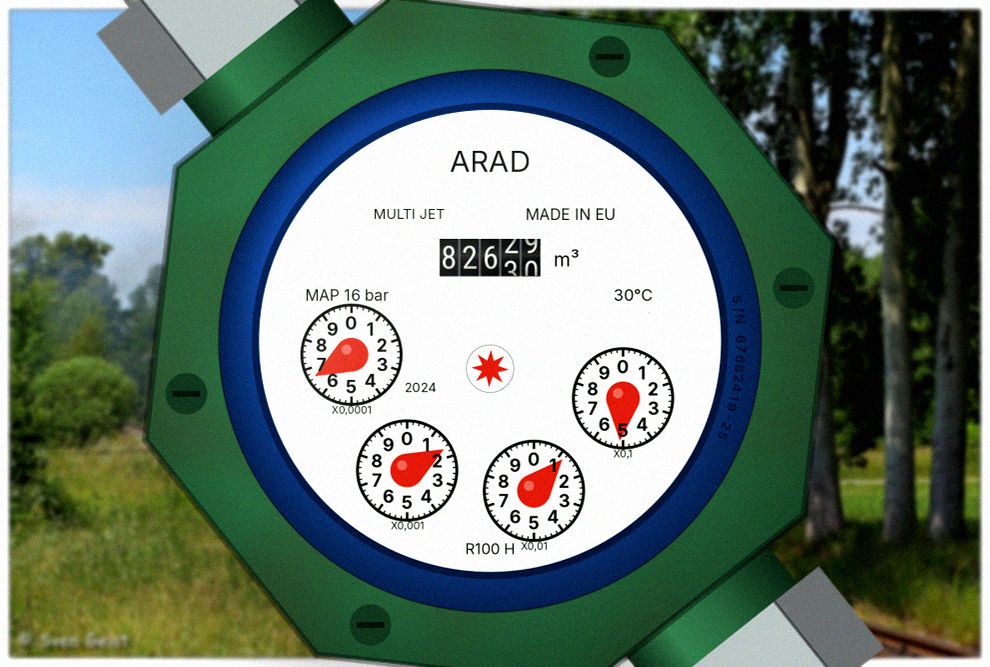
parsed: 82629.5116 m³
